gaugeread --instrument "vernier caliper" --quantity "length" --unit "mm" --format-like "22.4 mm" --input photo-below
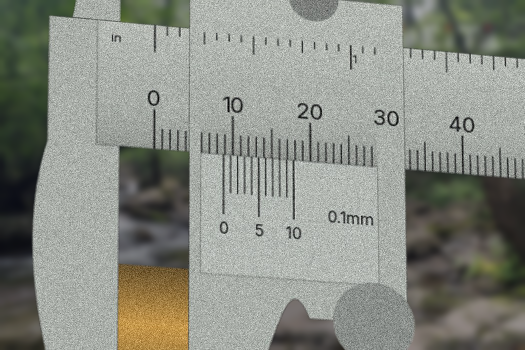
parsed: 8.8 mm
